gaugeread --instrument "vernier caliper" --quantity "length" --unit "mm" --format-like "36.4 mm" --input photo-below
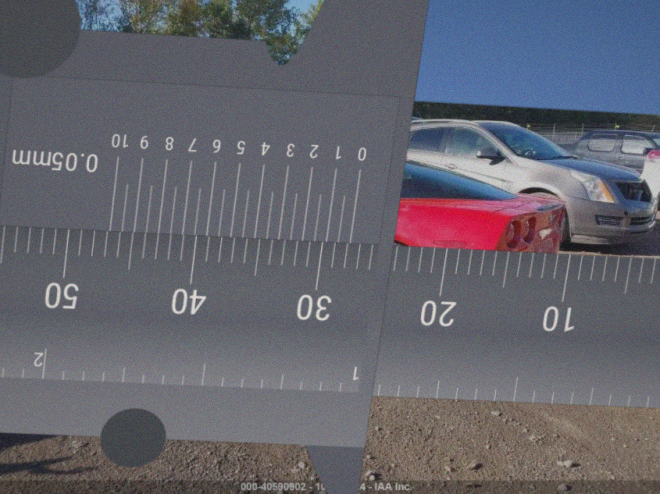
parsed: 27.8 mm
